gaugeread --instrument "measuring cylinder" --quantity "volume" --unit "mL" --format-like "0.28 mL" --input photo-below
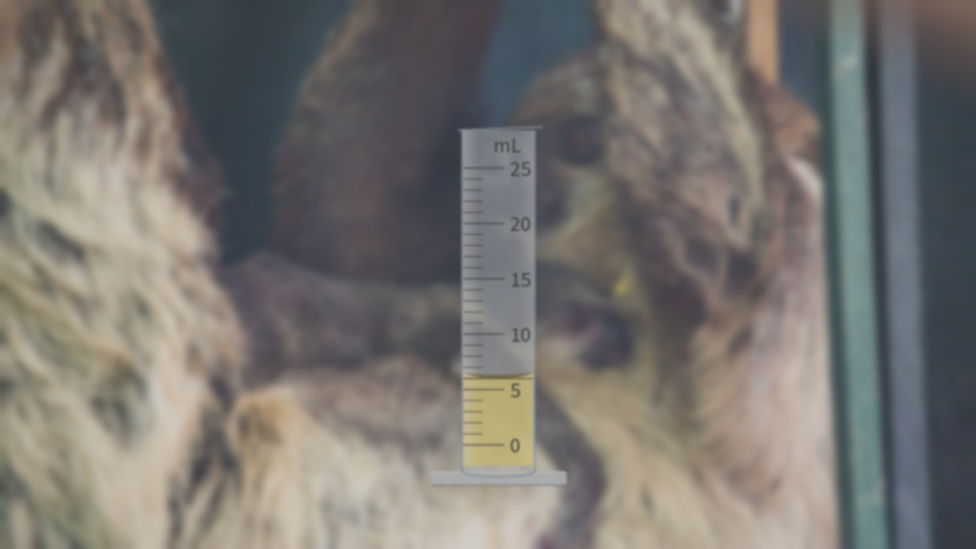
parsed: 6 mL
